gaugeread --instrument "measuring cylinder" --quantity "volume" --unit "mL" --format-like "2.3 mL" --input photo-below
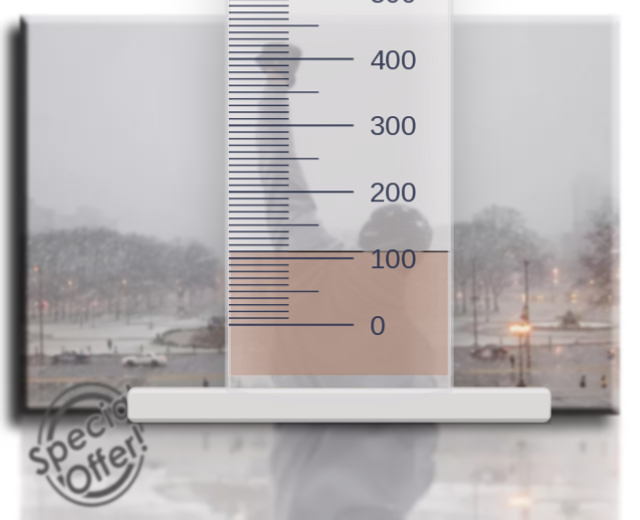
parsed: 110 mL
